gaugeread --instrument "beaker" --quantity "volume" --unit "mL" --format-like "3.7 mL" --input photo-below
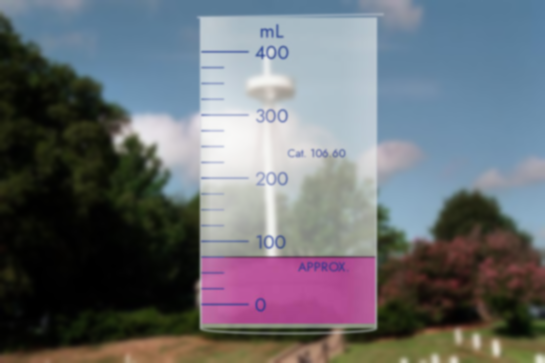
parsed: 75 mL
